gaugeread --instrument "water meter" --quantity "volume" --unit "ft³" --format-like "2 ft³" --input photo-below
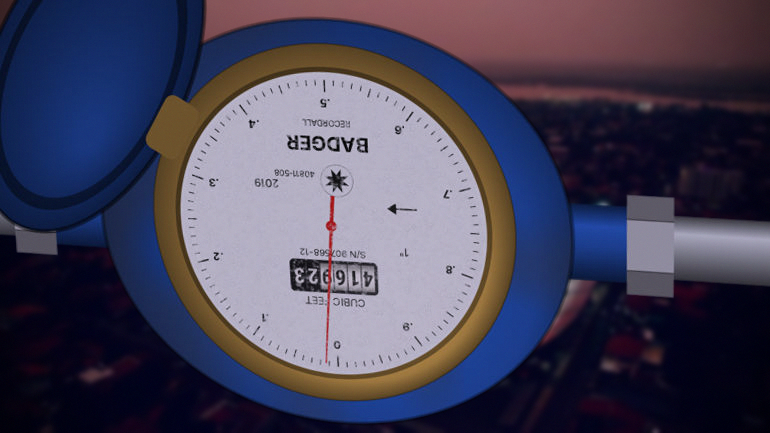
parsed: 416923.01 ft³
